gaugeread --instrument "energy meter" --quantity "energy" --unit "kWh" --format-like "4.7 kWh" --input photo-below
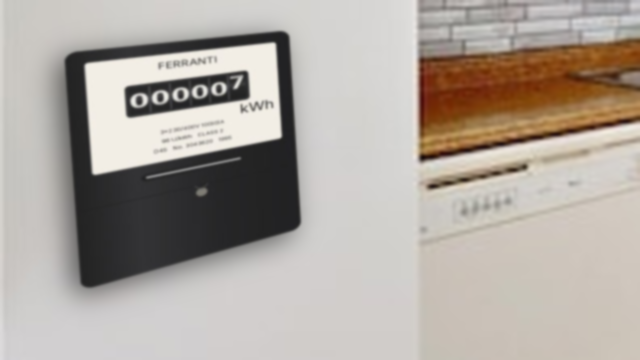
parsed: 7 kWh
